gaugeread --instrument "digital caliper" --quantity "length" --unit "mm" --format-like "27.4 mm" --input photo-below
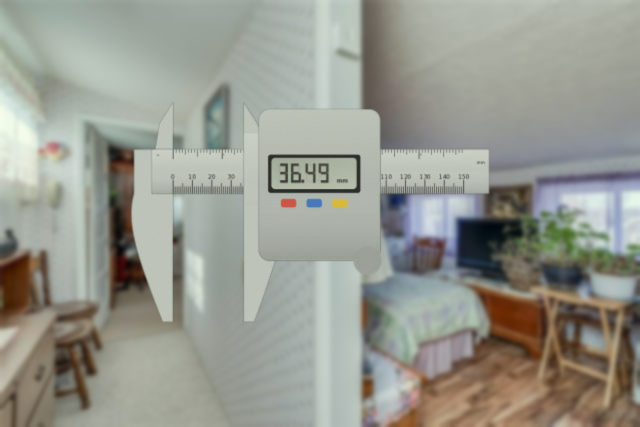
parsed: 36.49 mm
